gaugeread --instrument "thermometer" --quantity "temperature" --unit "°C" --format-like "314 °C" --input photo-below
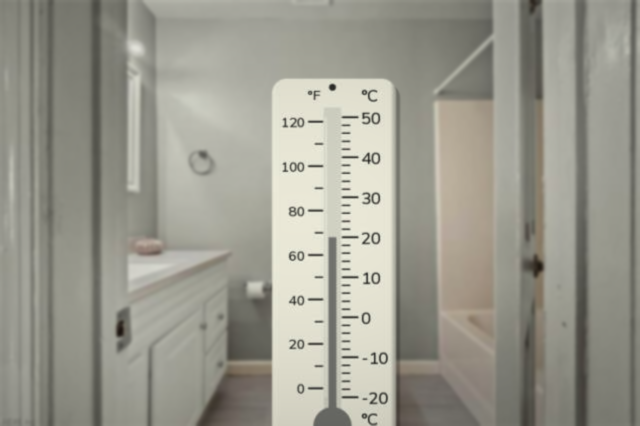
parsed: 20 °C
